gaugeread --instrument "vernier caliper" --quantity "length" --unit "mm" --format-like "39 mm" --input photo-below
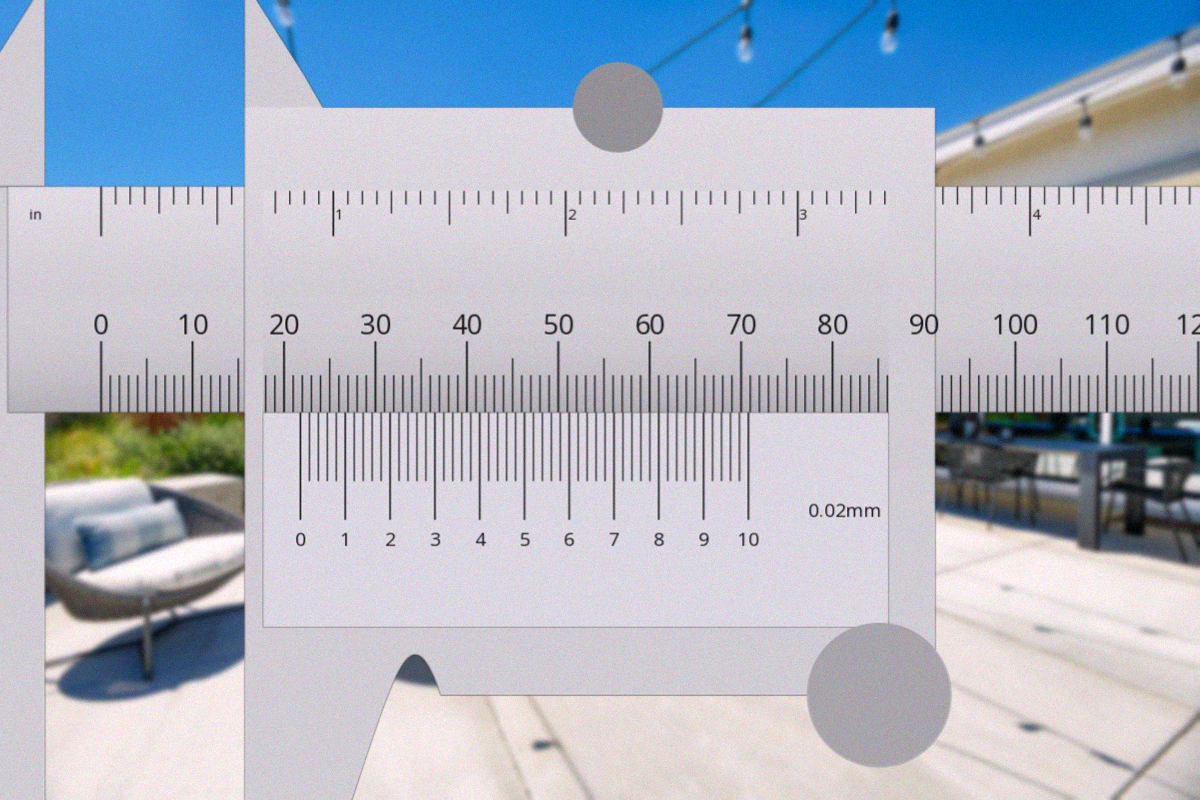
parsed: 21.8 mm
